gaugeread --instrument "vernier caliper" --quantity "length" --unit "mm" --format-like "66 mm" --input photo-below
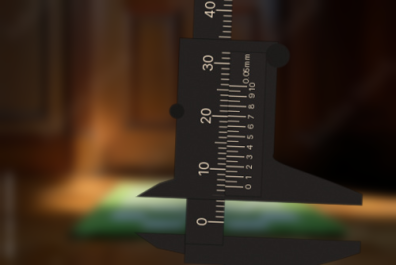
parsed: 6.8 mm
